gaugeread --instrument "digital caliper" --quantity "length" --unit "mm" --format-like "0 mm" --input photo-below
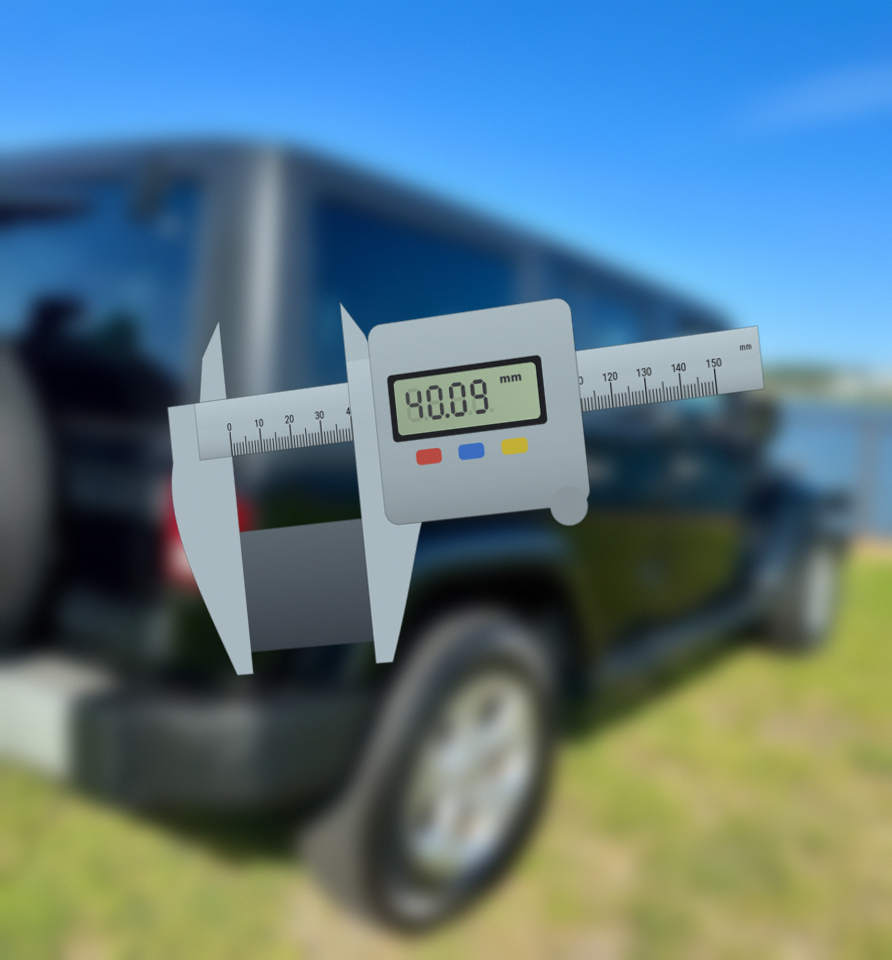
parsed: 40.09 mm
